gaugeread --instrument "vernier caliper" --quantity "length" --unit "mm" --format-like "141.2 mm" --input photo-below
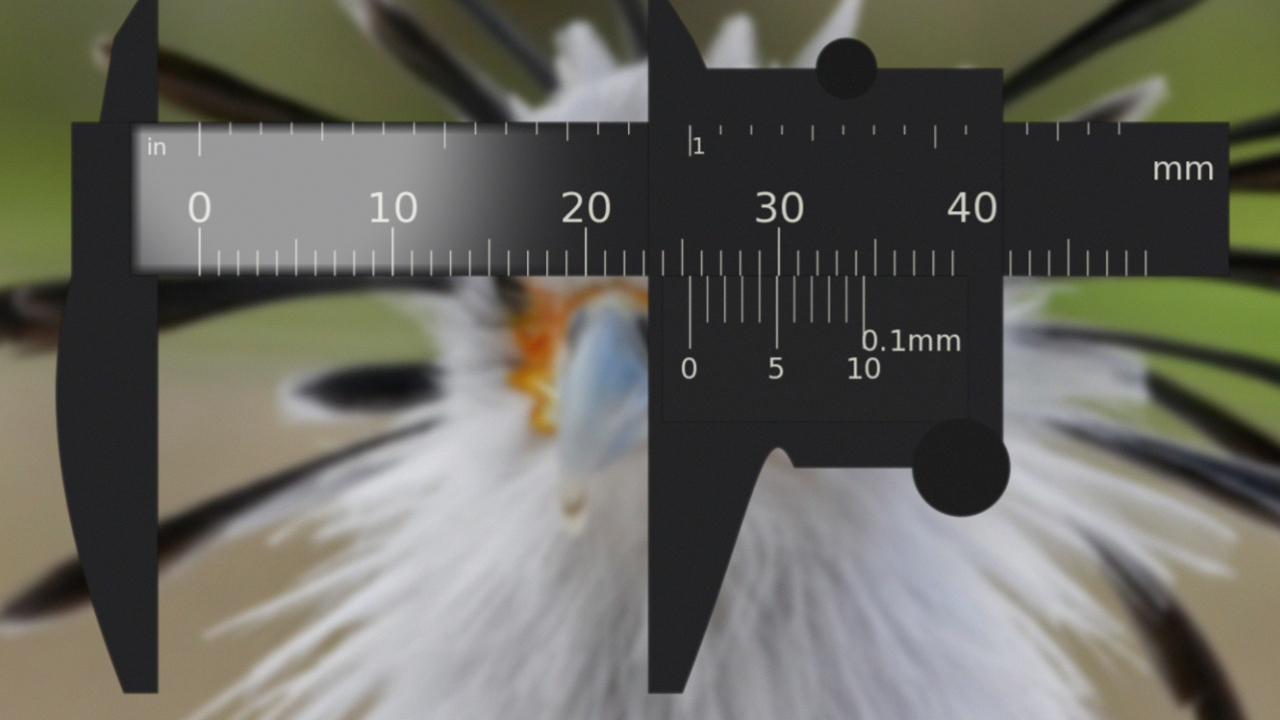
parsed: 25.4 mm
